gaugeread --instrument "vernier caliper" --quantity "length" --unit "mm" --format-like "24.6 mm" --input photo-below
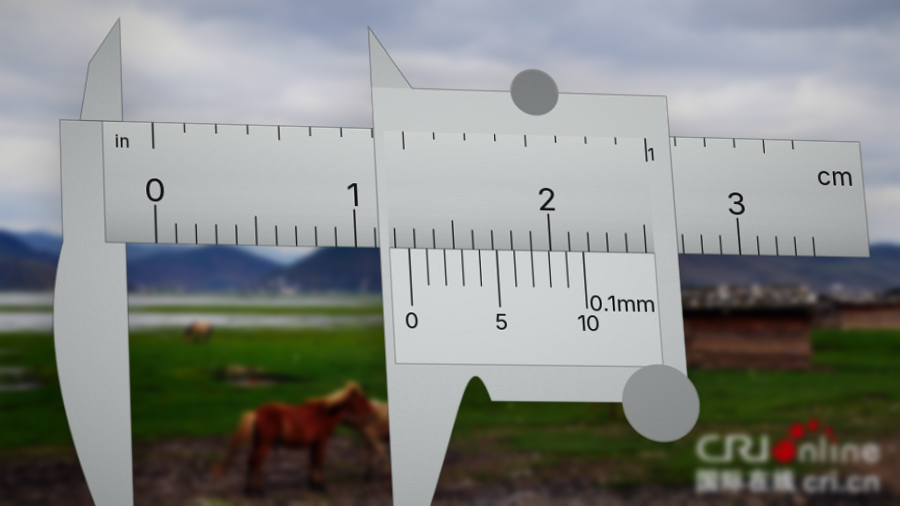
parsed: 12.7 mm
